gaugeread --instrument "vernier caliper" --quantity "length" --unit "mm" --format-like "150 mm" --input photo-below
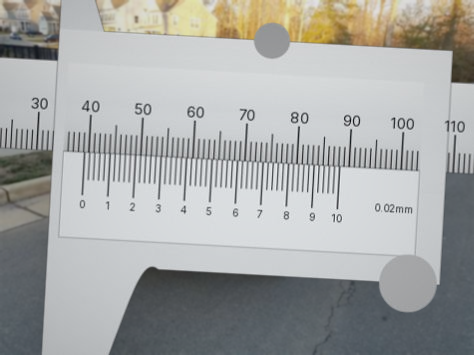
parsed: 39.2 mm
